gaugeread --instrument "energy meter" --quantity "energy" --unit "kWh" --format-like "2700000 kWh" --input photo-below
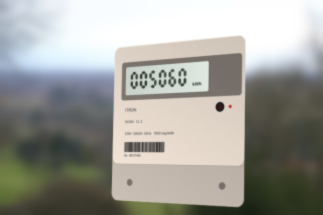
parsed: 5060 kWh
